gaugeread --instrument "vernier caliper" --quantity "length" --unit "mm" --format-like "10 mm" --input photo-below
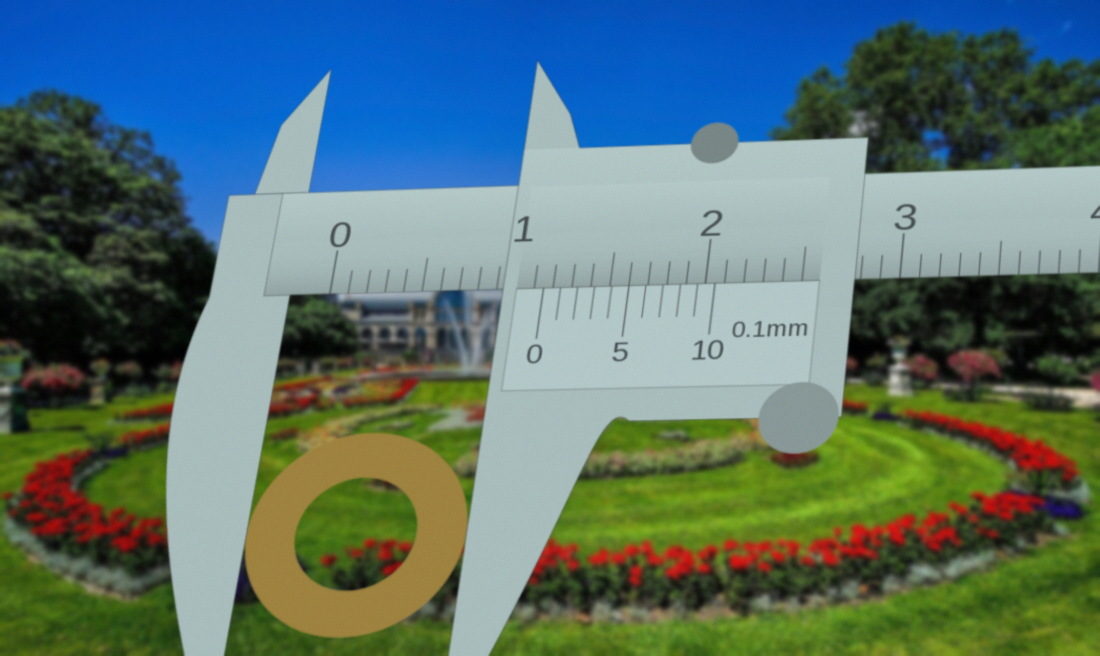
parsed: 11.5 mm
